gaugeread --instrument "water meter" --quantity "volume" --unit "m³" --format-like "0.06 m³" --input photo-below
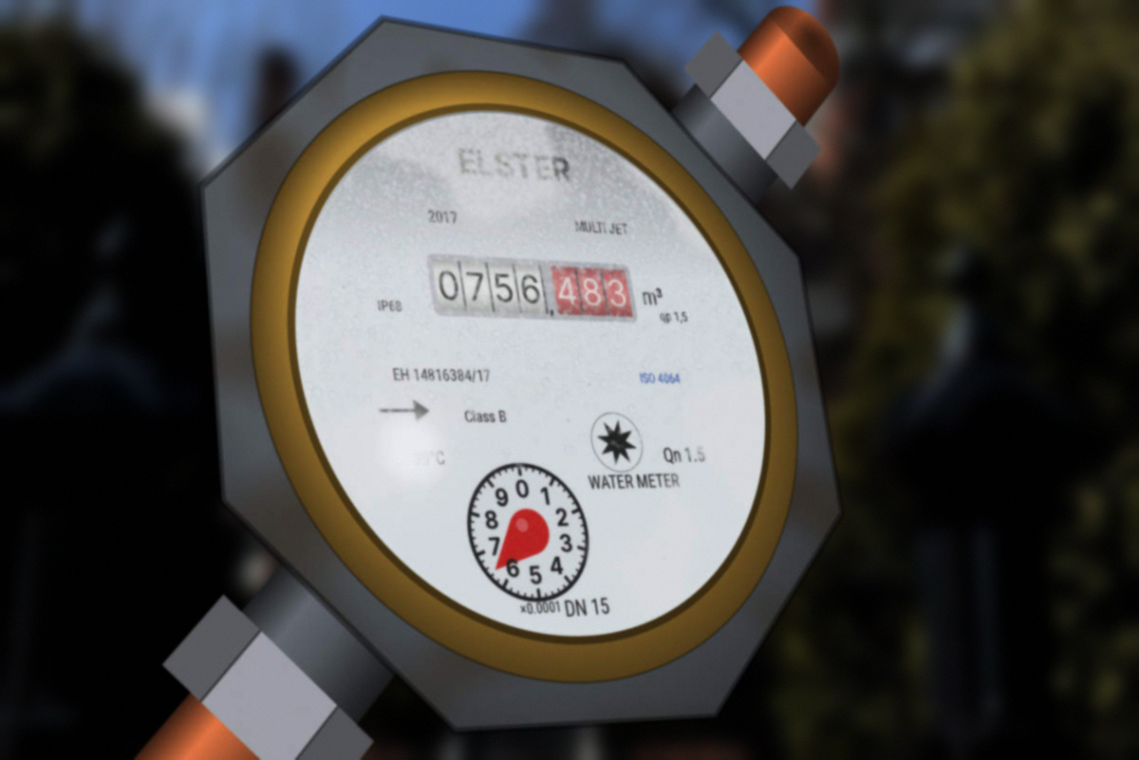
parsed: 756.4836 m³
